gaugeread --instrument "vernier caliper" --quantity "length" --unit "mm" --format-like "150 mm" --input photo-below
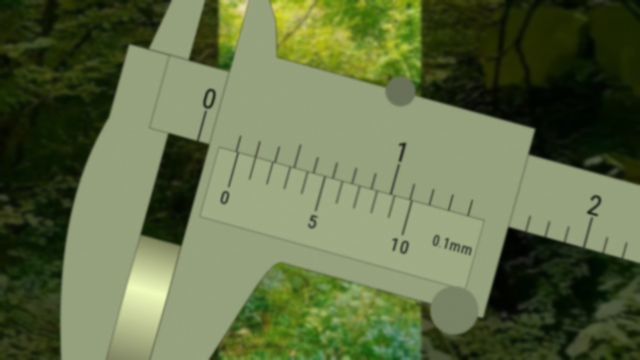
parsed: 2.1 mm
